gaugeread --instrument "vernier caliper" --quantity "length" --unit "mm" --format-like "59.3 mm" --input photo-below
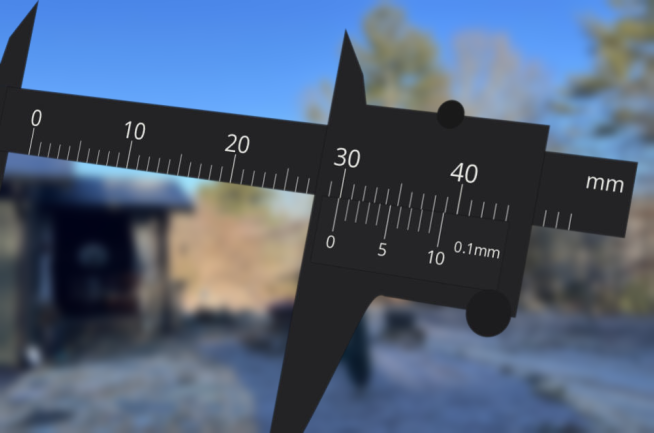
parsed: 29.9 mm
